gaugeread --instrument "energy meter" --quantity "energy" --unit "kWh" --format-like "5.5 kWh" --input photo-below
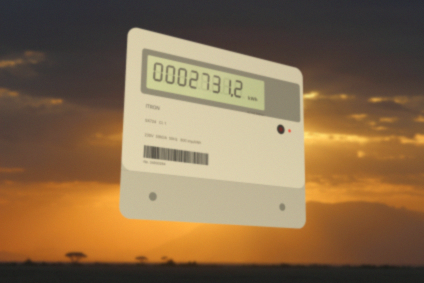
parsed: 2731.2 kWh
